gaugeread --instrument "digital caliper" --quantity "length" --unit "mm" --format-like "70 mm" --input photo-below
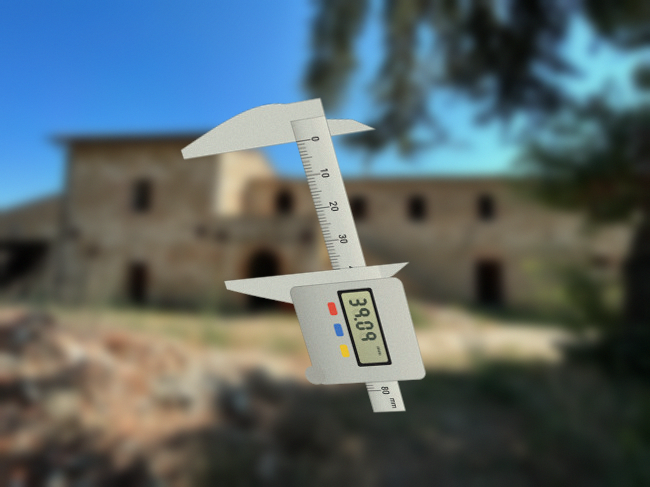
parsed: 39.09 mm
